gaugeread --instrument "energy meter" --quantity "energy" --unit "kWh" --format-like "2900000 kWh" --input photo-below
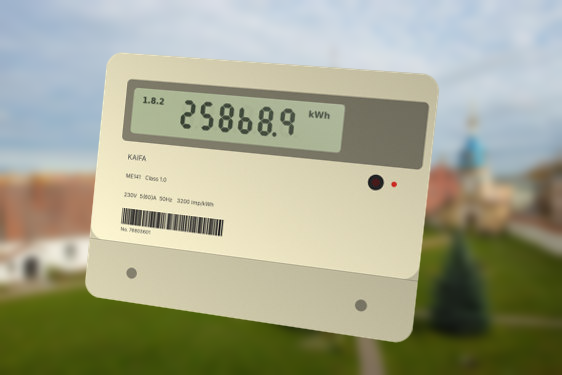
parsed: 25868.9 kWh
